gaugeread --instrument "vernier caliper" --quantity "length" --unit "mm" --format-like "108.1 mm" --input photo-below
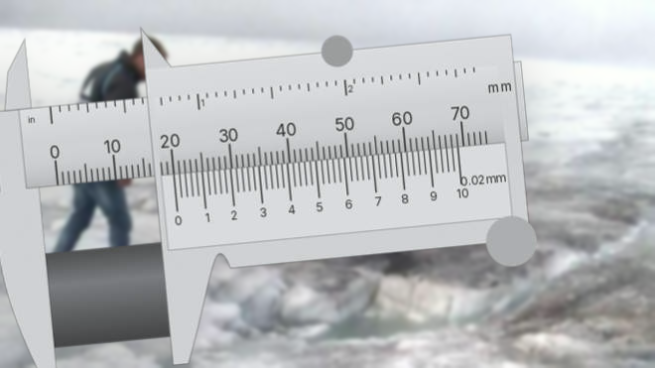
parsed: 20.0 mm
